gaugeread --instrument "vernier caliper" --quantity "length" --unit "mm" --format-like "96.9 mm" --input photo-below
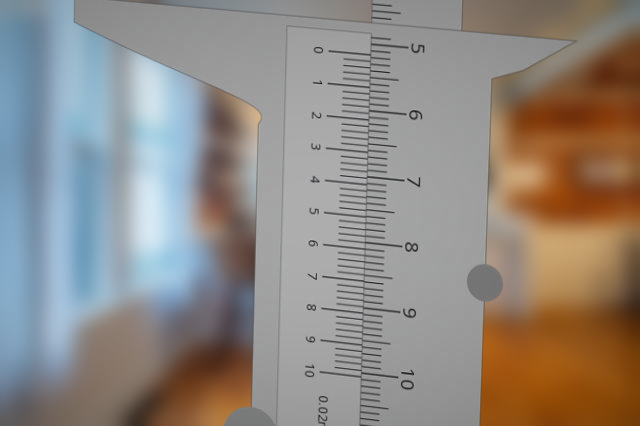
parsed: 51.6 mm
